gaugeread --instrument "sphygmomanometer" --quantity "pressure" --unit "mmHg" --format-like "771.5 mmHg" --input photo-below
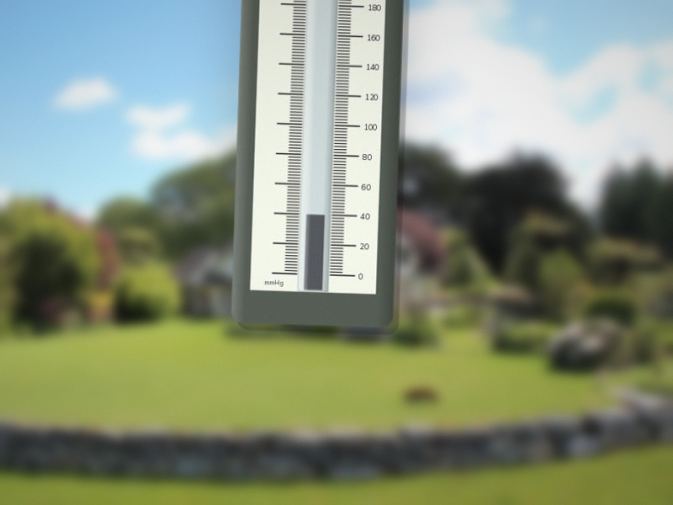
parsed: 40 mmHg
